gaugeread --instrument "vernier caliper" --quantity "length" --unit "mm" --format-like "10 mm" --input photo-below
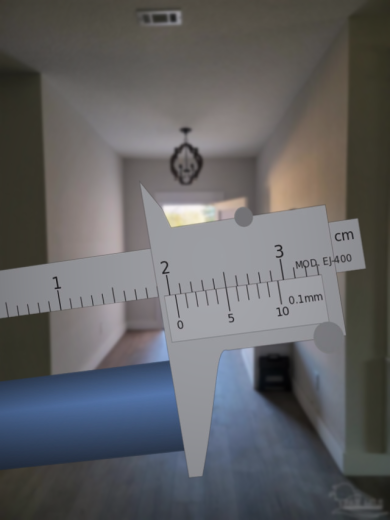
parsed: 20.5 mm
